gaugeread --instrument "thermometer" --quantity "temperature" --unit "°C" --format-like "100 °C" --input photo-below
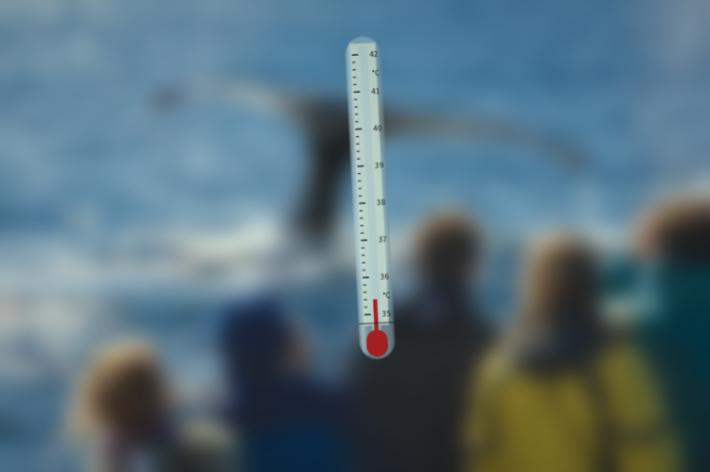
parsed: 35.4 °C
